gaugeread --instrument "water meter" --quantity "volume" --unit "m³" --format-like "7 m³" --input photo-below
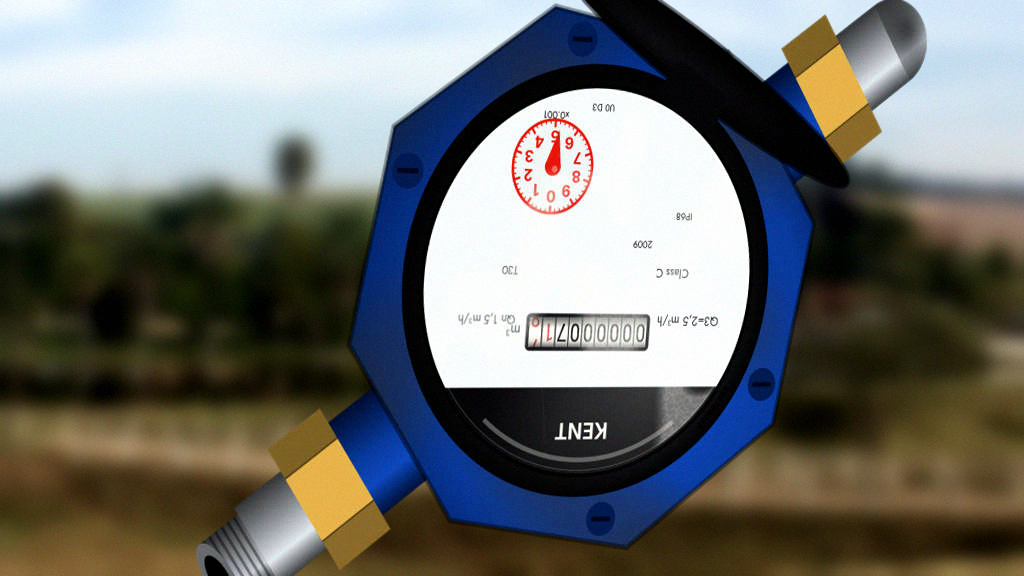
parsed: 7.175 m³
